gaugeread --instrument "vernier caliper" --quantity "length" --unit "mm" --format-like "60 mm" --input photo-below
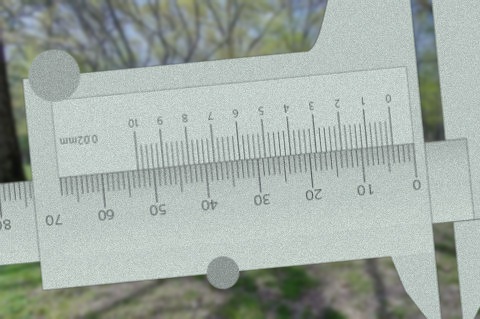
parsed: 4.0 mm
